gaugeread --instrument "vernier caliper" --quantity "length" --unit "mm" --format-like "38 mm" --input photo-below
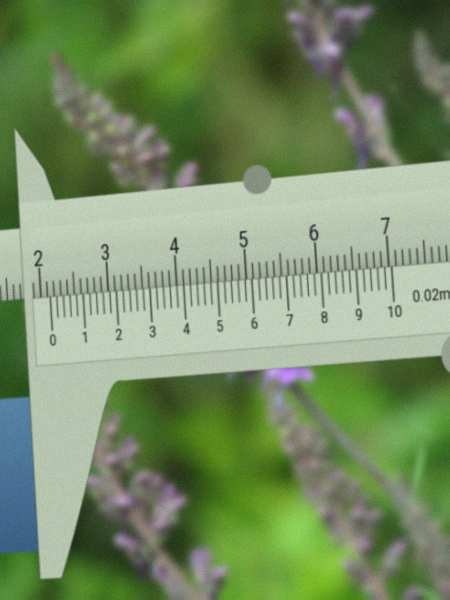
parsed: 21.4 mm
